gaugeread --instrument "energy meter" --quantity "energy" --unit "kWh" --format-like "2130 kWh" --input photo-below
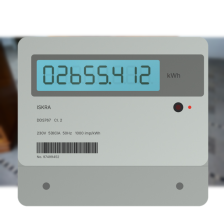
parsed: 2655.412 kWh
